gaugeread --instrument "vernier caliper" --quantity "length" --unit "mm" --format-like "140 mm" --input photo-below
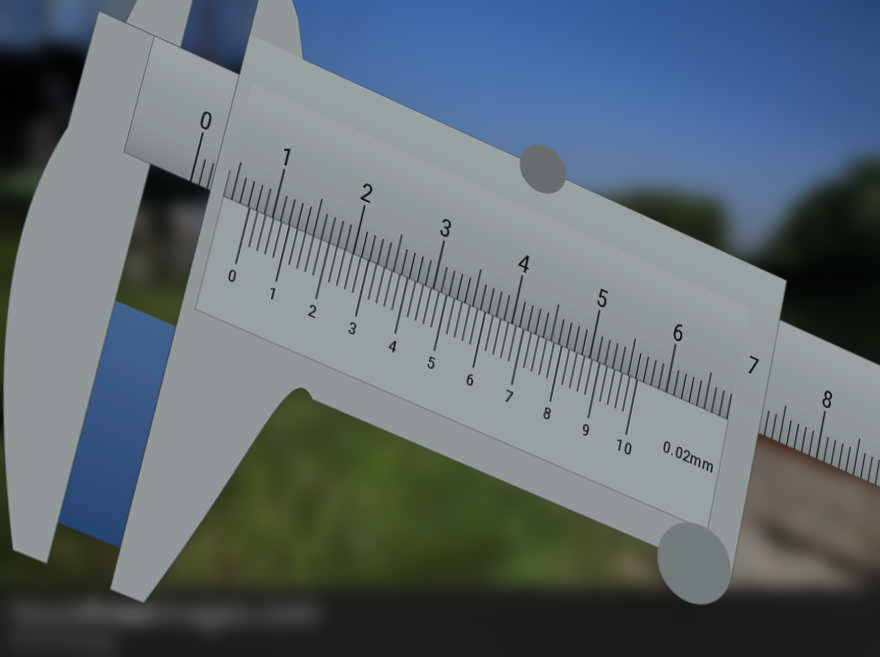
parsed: 7.2 mm
